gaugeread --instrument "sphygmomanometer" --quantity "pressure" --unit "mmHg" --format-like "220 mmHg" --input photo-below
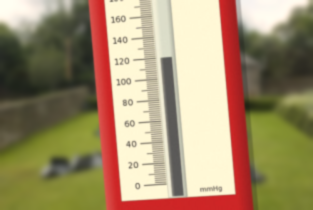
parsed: 120 mmHg
